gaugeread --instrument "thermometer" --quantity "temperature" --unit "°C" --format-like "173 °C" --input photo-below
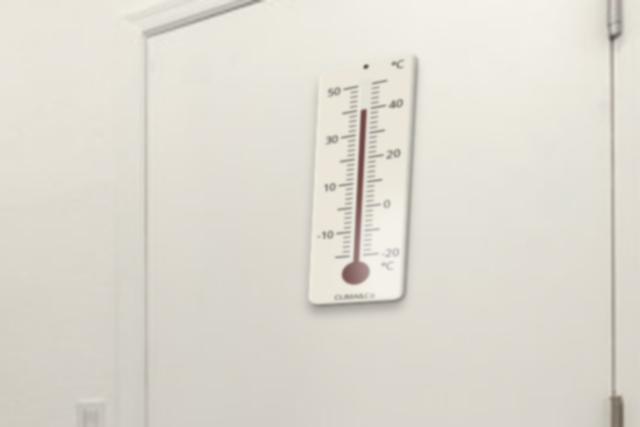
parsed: 40 °C
